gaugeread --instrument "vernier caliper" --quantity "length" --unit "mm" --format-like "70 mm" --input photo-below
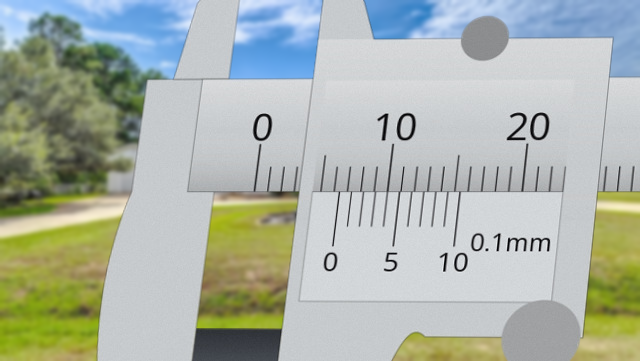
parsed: 6.4 mm
